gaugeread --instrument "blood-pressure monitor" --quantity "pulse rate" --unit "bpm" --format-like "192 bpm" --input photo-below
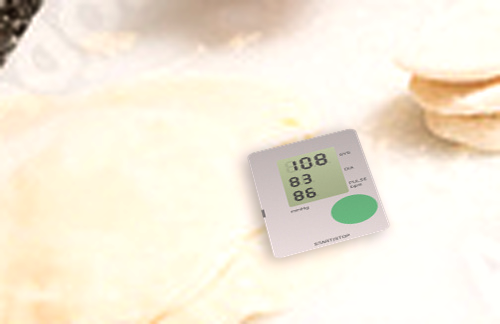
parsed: 86 bpm
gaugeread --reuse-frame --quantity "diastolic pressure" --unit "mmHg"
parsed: 83 mmHg
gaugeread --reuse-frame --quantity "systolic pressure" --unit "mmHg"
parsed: 108 mmHg
